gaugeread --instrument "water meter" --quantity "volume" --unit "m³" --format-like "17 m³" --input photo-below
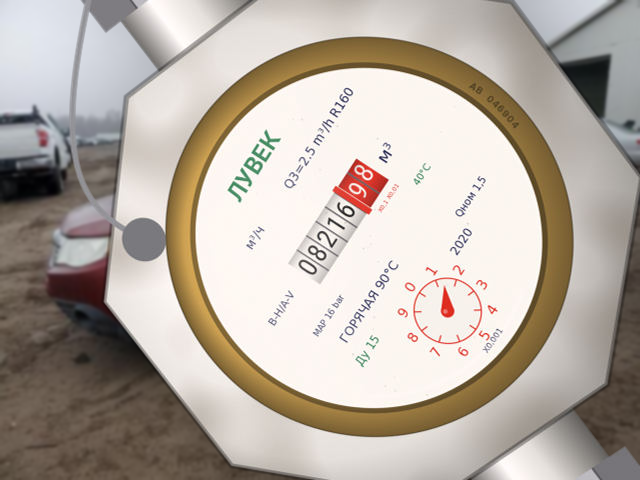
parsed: 8216.981 m³
